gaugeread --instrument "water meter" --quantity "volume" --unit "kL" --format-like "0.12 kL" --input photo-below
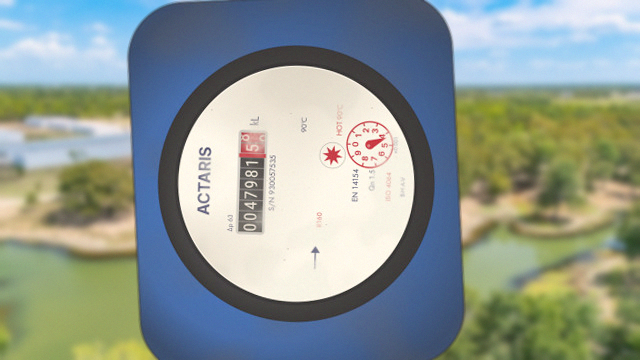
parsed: 47981.584 kL
